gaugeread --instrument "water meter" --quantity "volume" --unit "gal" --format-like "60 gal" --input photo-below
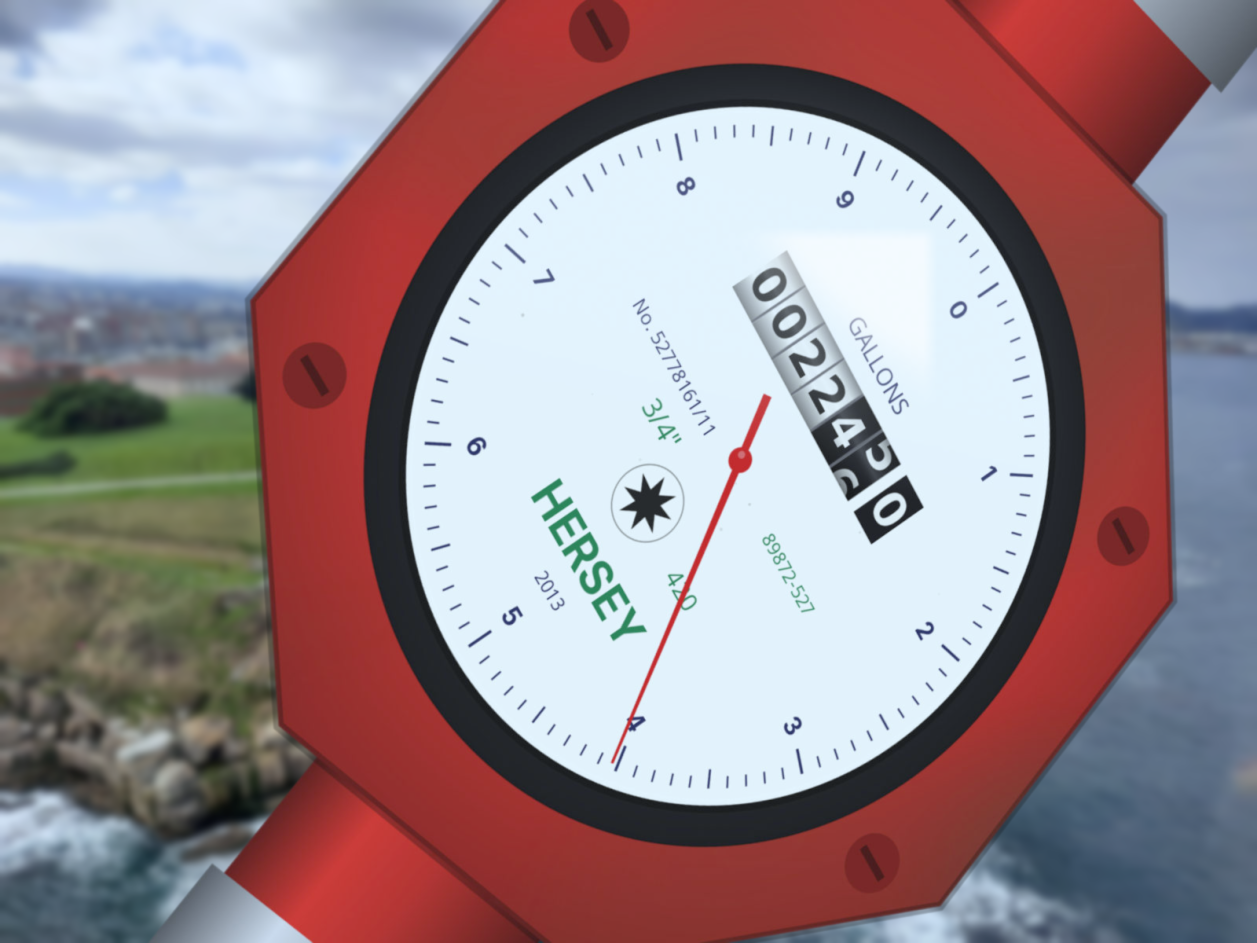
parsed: 22454.0 gal
